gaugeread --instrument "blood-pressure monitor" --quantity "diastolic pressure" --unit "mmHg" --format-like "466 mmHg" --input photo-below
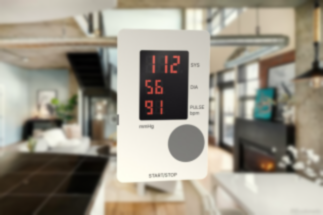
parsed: 56 mmHg
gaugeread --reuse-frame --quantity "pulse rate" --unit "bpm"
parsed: 91 bpm
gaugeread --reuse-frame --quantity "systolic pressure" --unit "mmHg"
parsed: 112 mmHg
